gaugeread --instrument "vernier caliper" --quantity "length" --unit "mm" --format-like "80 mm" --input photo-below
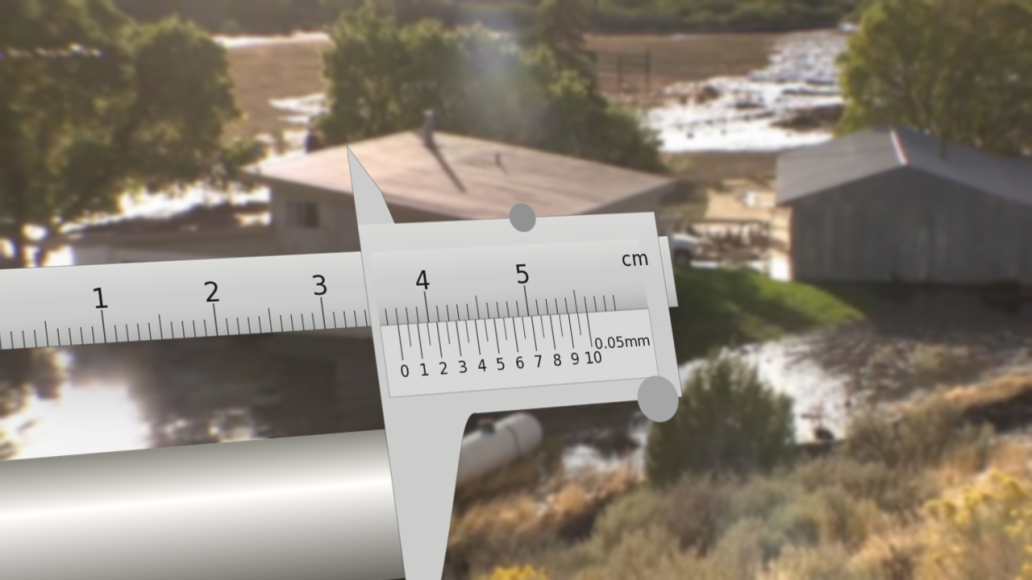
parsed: 37.0 mm
